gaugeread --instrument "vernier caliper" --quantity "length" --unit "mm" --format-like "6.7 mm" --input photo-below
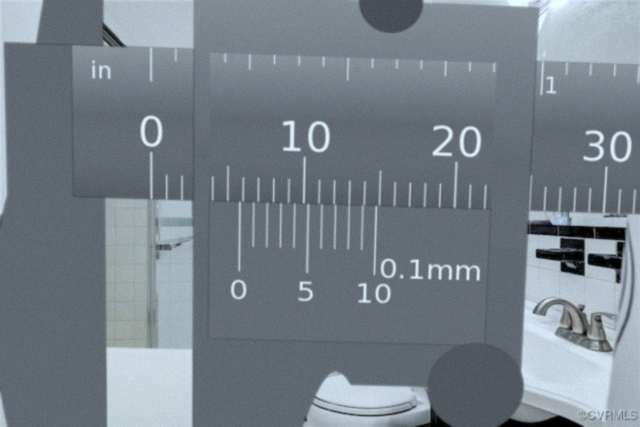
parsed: 5.8 mm
